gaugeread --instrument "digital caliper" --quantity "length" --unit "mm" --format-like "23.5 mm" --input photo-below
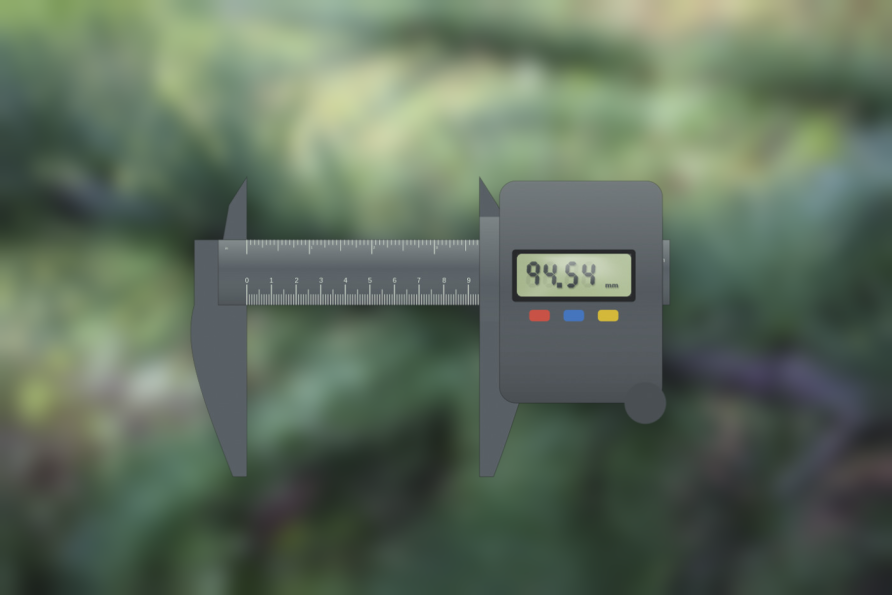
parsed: 94.54 mm
